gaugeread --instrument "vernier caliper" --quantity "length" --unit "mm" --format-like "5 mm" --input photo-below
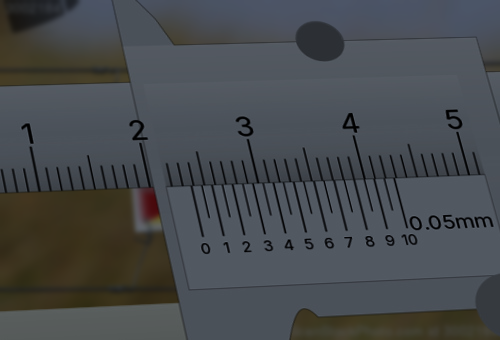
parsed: 23.8 mm
